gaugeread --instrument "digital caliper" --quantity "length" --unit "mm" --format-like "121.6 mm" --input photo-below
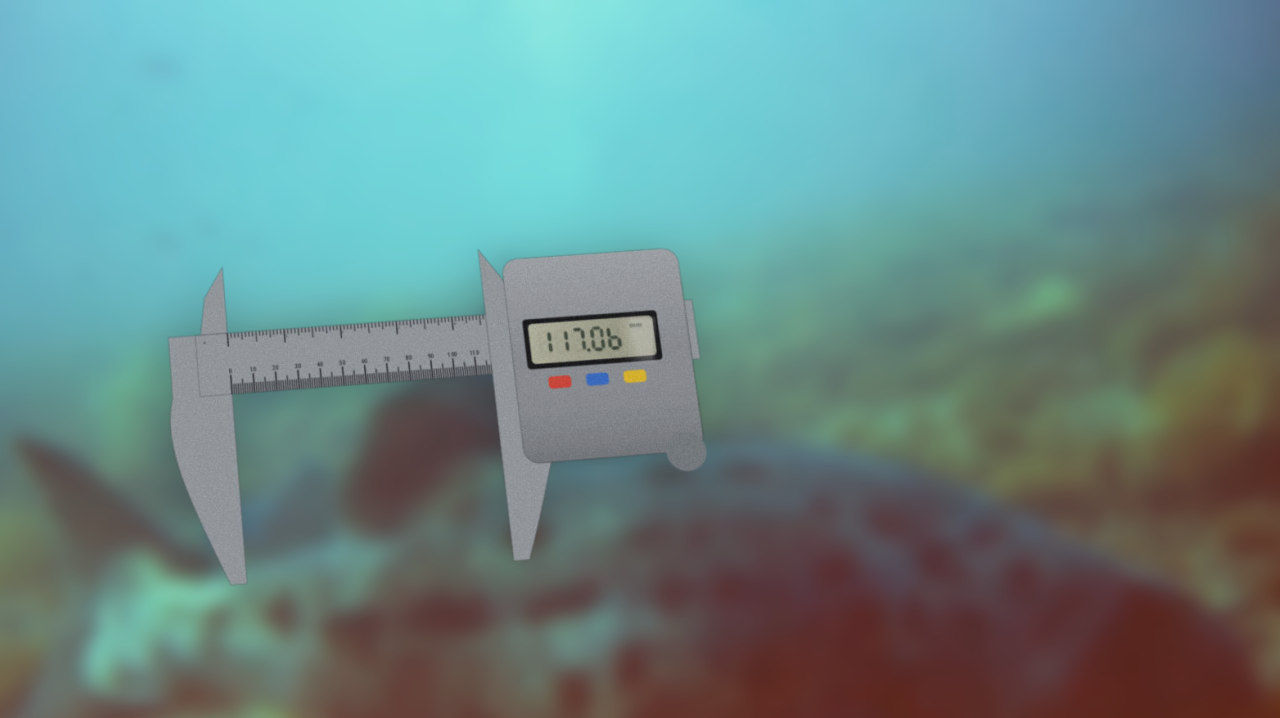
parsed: 117.06 mm
